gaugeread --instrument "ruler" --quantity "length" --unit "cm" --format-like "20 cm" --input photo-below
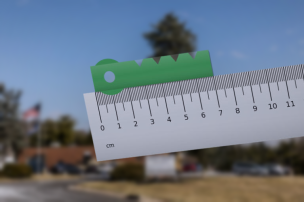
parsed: 7 cm
